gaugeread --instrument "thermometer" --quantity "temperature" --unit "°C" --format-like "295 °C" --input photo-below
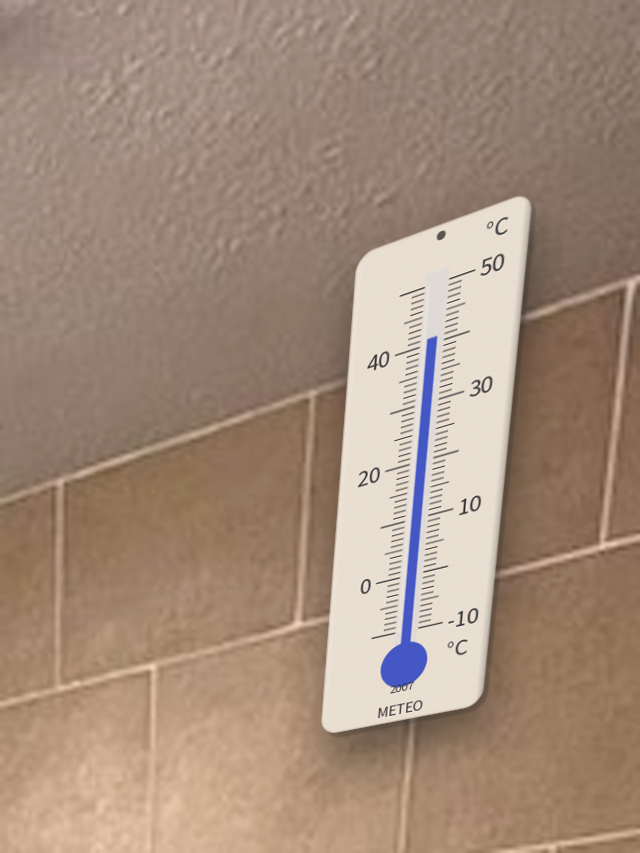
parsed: 41 °C
